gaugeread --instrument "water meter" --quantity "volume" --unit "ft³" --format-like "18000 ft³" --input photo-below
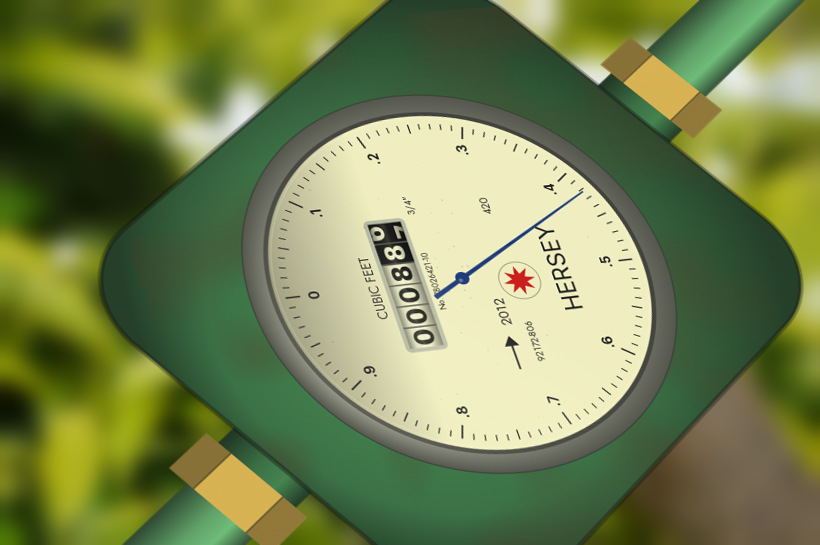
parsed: 886.42 ft³
